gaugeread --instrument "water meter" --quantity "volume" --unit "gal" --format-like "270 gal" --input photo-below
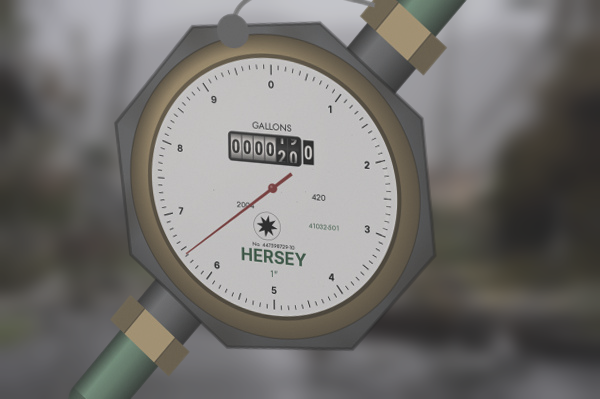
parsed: 196.4 gal
